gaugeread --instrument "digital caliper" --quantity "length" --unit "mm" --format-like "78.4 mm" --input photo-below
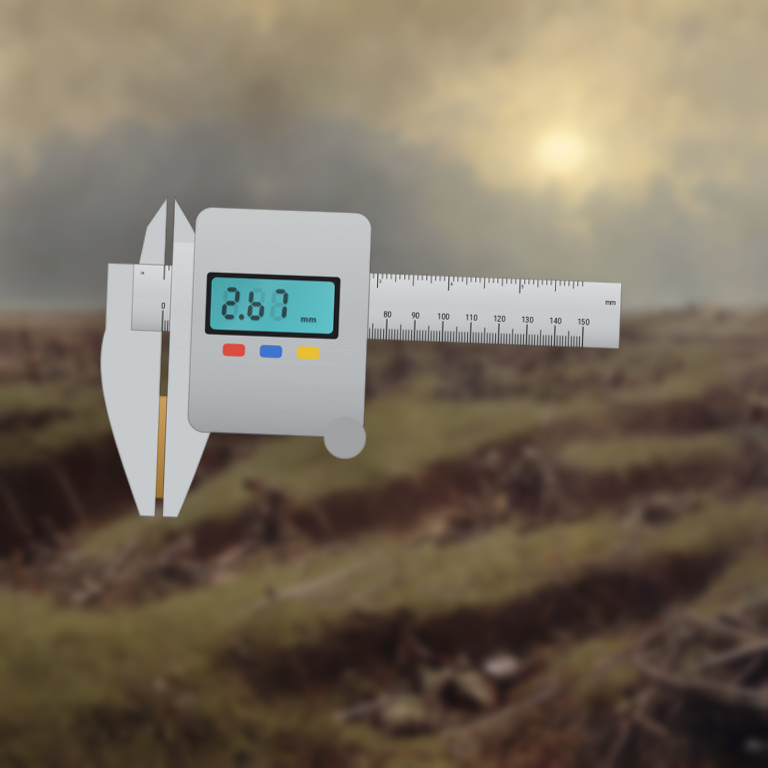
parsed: 2.67 mm
